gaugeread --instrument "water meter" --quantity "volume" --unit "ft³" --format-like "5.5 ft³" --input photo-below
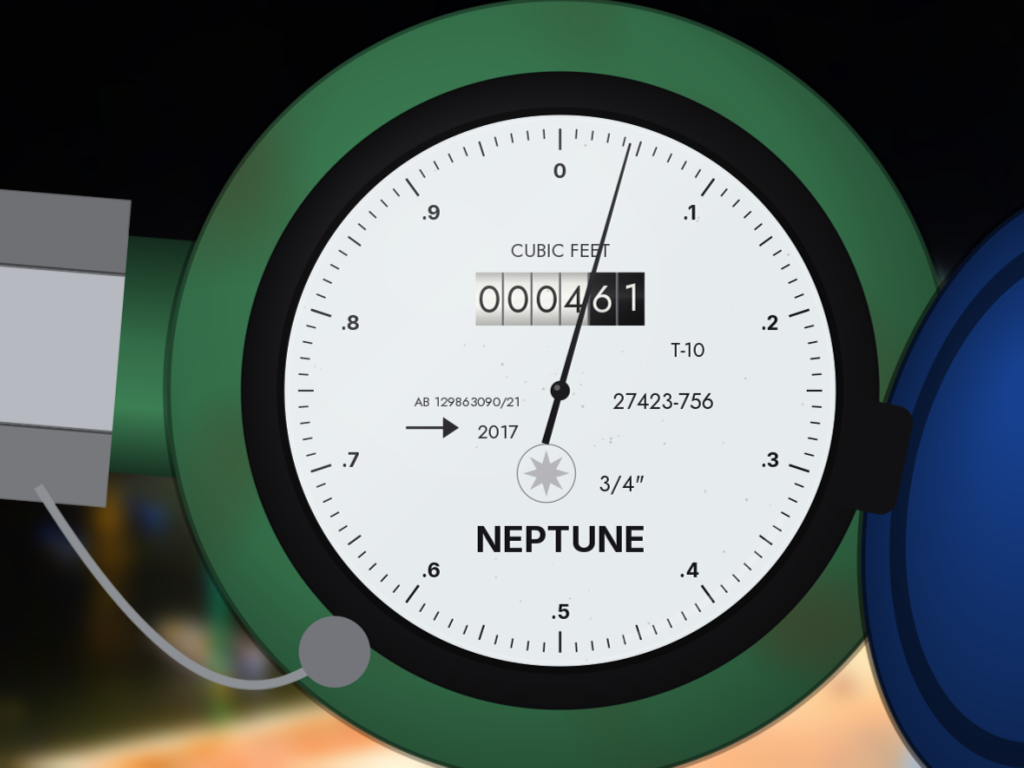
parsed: 461.04 ft³
